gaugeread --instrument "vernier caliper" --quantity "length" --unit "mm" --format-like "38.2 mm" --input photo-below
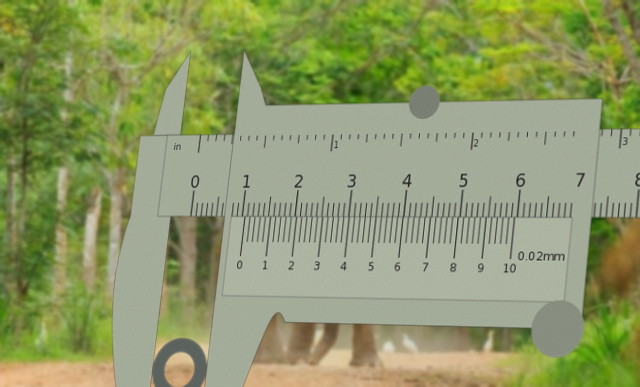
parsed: 10.5 mm
